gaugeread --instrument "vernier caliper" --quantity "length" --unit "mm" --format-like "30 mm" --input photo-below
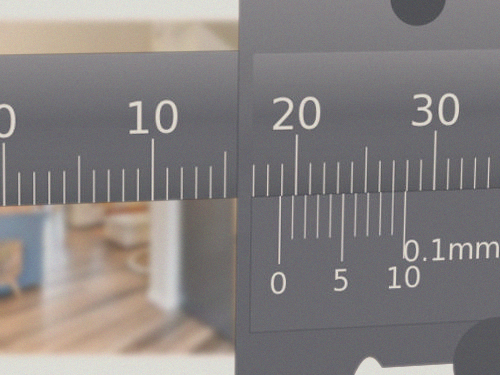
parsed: 18.9 mm
